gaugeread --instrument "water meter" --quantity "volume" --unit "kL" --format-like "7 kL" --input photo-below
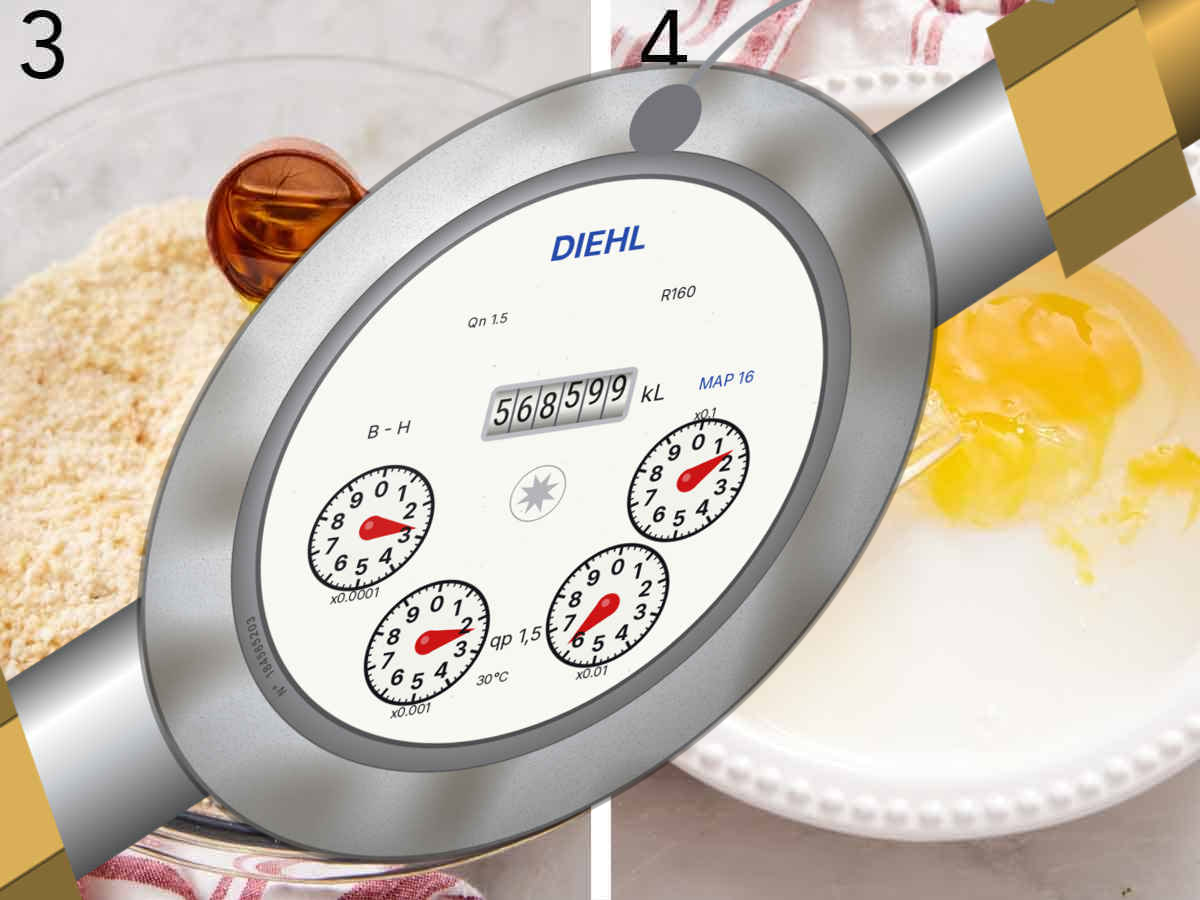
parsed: 568599.1622 kL
